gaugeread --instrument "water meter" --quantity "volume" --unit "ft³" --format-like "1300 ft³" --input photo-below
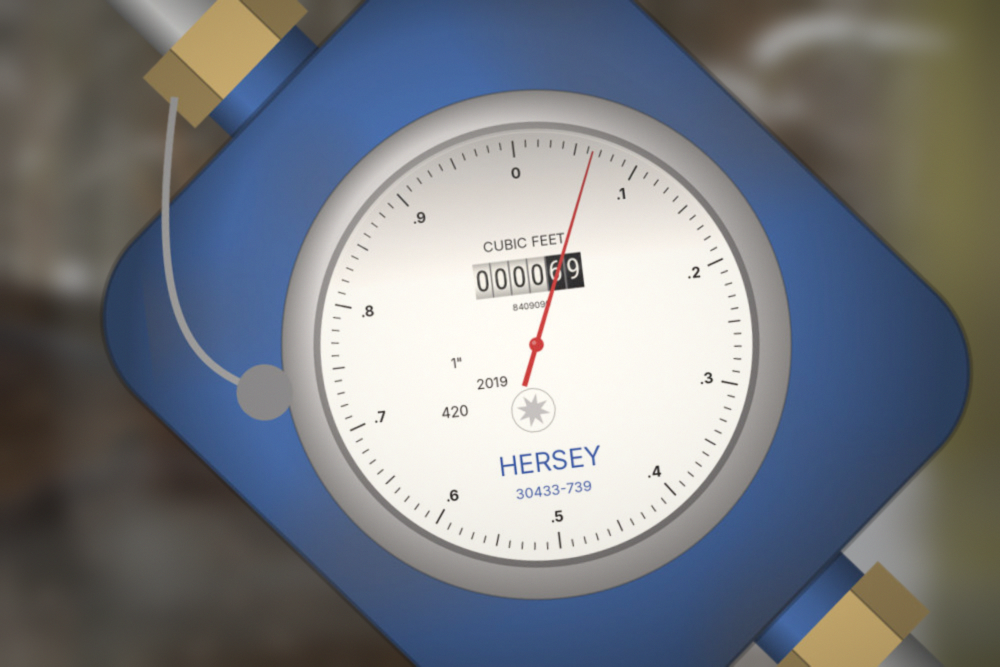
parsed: 69.06 ft³
